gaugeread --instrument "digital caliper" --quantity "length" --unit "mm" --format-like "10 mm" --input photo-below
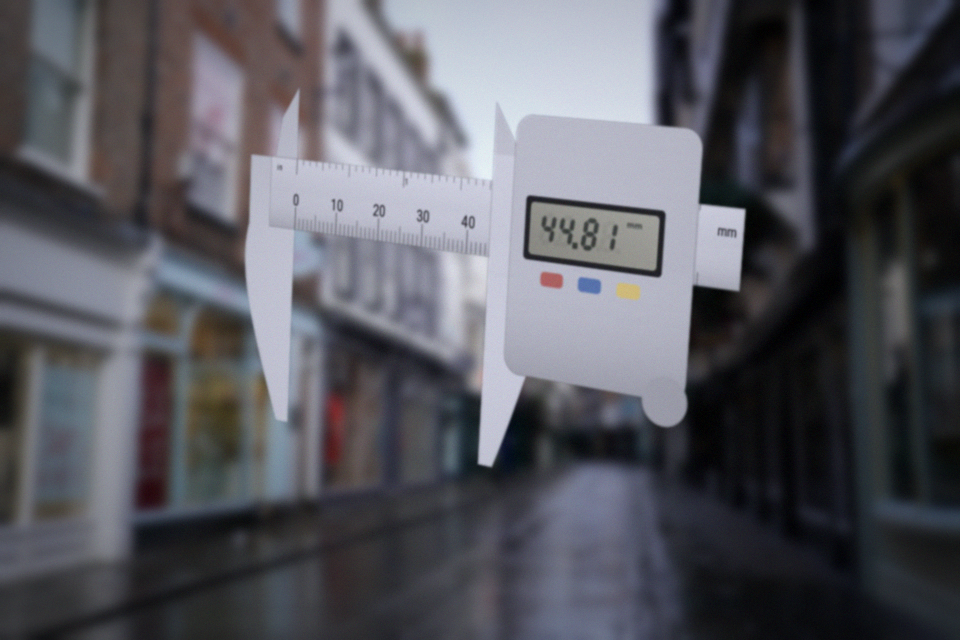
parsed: 44.81 mm
